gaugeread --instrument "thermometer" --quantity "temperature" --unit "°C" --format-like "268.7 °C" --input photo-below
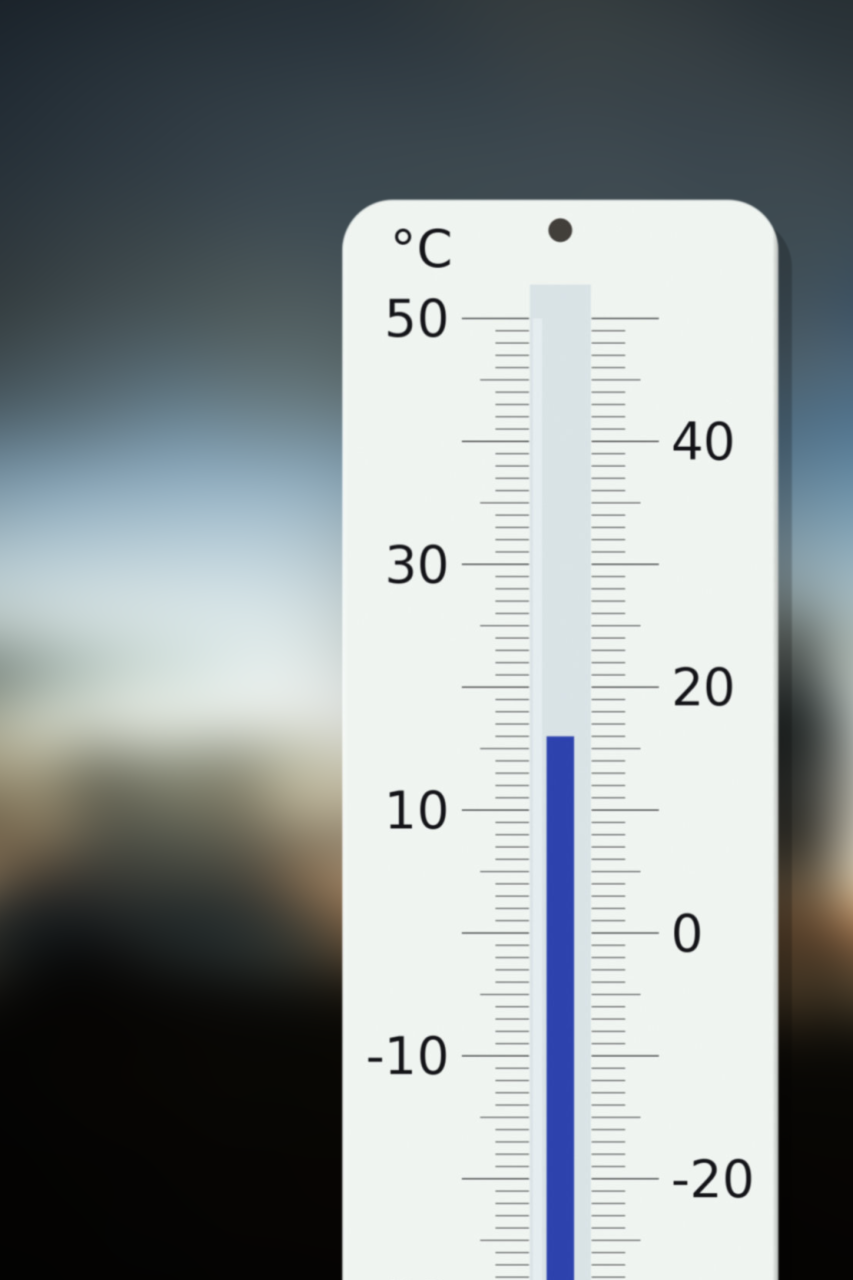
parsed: 16 °C
